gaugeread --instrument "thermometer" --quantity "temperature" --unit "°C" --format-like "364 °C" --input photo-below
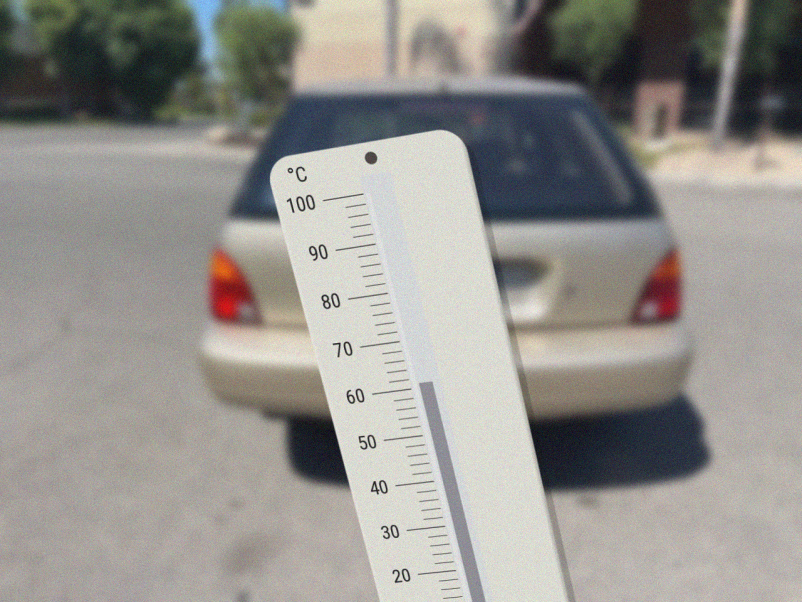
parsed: 61 °C
